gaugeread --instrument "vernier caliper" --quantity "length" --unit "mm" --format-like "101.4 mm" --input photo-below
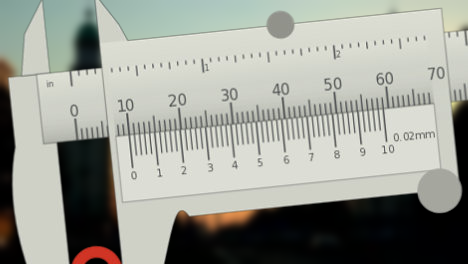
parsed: 10.0 mm
